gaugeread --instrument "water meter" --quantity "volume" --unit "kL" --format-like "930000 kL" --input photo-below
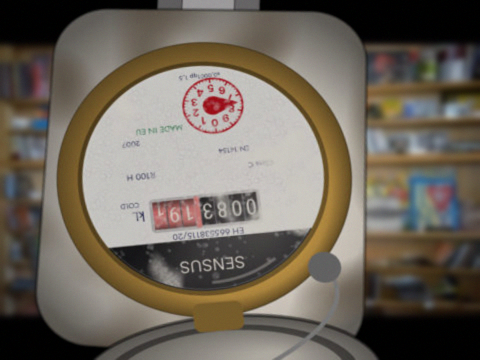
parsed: 83.1907 kL
